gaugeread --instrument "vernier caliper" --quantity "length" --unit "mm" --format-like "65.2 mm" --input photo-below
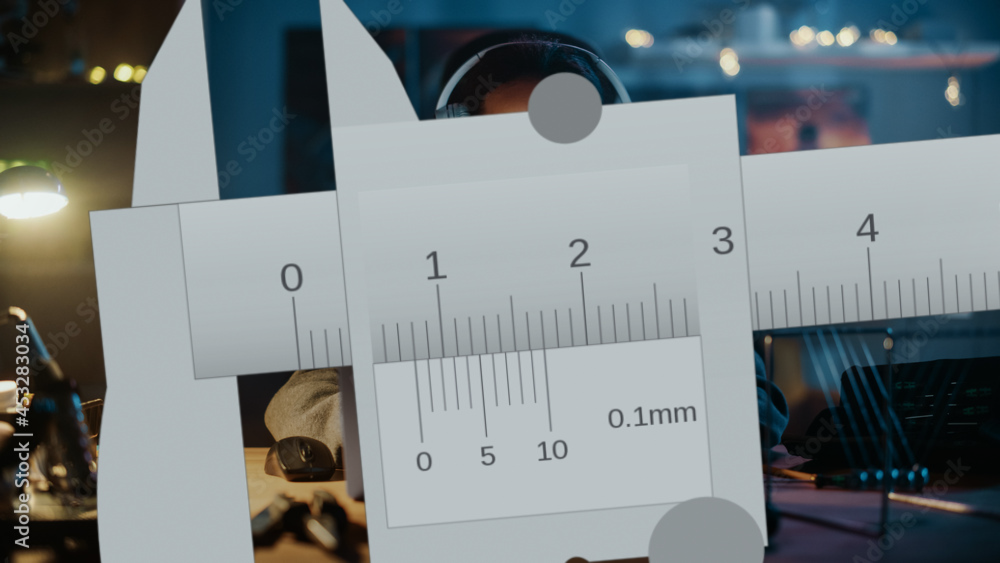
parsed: 8.0 mm
